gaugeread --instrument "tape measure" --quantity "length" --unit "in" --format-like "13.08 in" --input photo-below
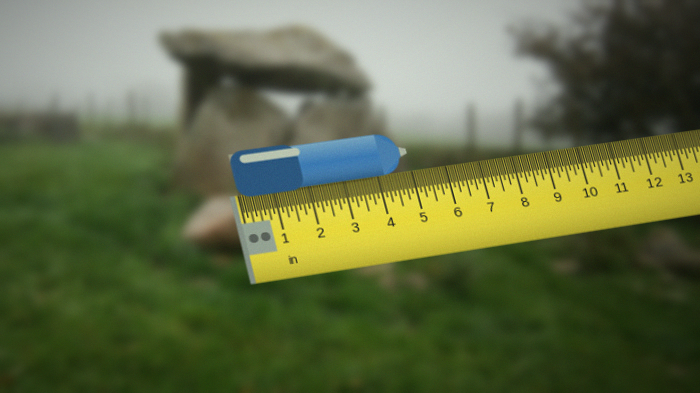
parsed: 5 in
